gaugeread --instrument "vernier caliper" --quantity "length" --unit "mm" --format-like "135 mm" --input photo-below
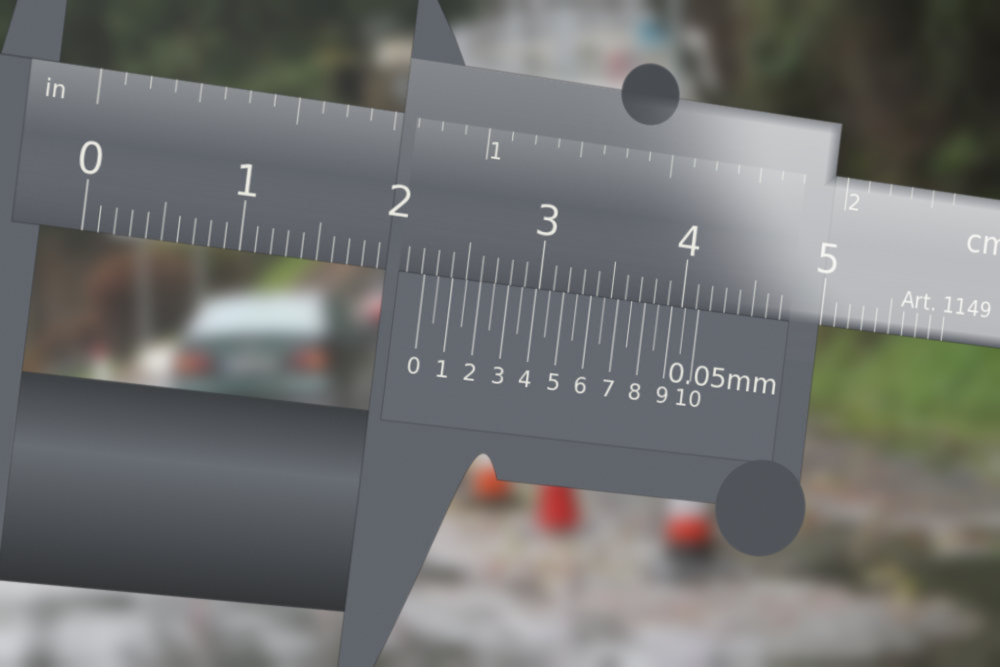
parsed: 22.2 mm
